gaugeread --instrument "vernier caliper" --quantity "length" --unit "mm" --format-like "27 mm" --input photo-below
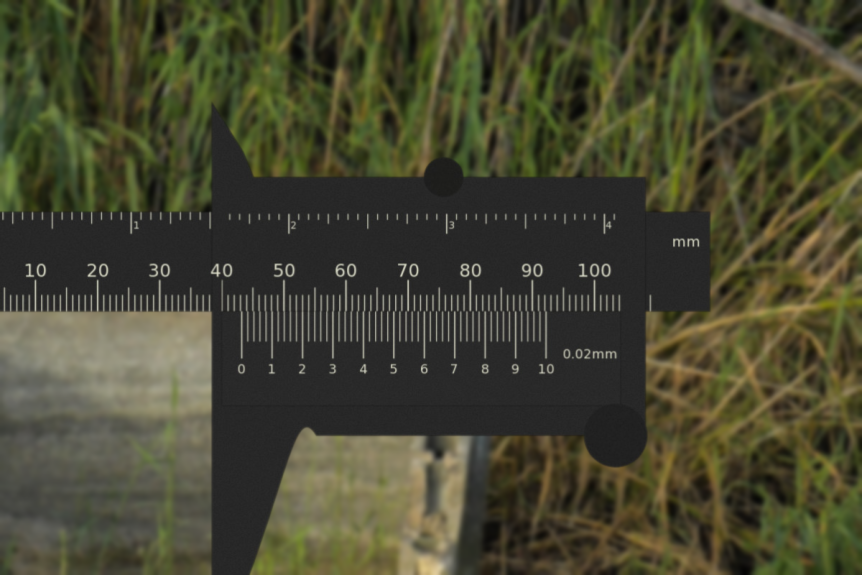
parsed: 43.2 mm
